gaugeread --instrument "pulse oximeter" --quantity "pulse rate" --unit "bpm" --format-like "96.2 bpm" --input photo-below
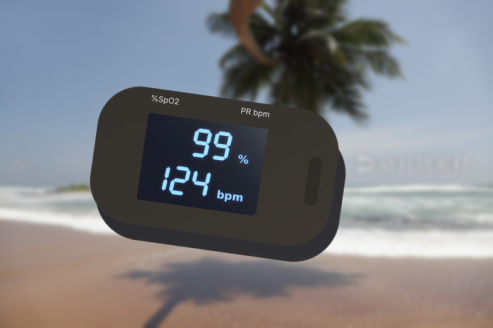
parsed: 124 bpm
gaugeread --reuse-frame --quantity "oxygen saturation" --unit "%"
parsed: 99 %
